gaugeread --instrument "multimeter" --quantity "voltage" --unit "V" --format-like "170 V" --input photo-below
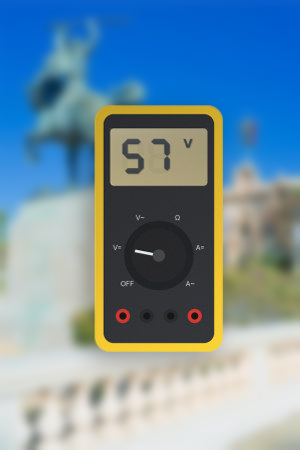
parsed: 57 V
